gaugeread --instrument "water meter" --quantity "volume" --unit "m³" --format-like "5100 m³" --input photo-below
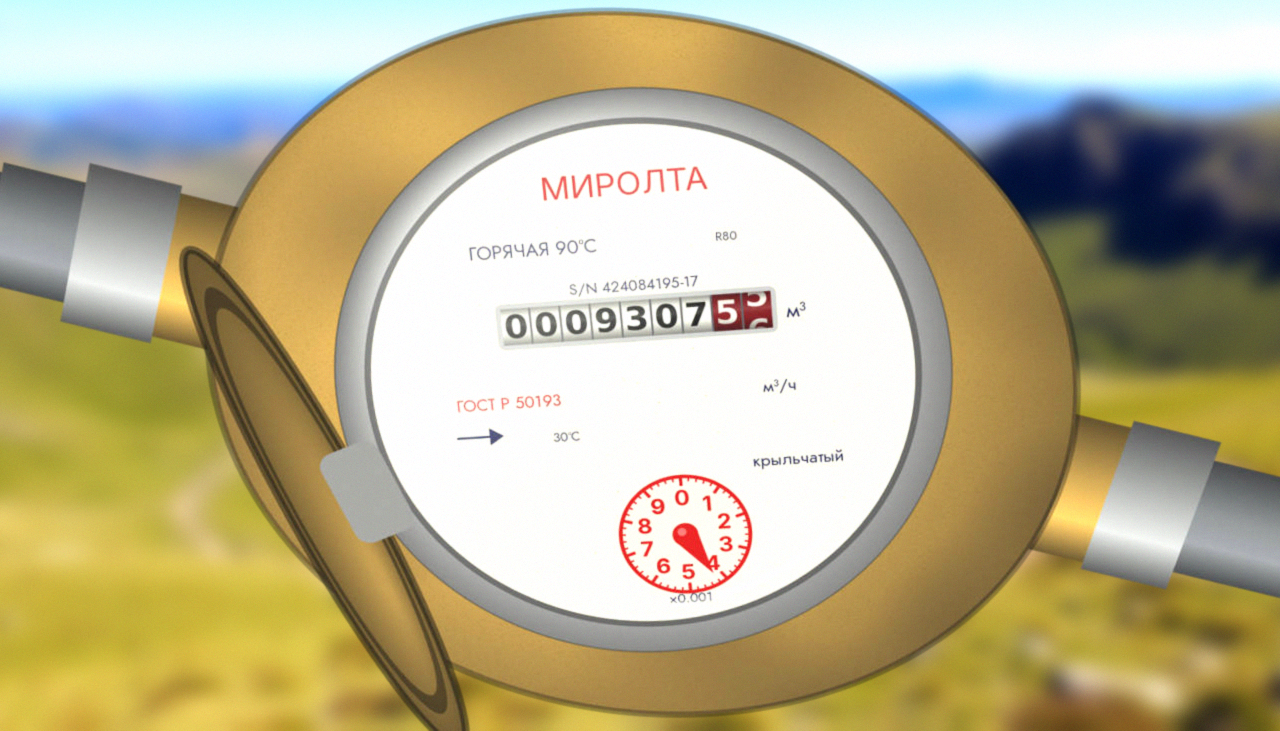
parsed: 9307.554 m³
